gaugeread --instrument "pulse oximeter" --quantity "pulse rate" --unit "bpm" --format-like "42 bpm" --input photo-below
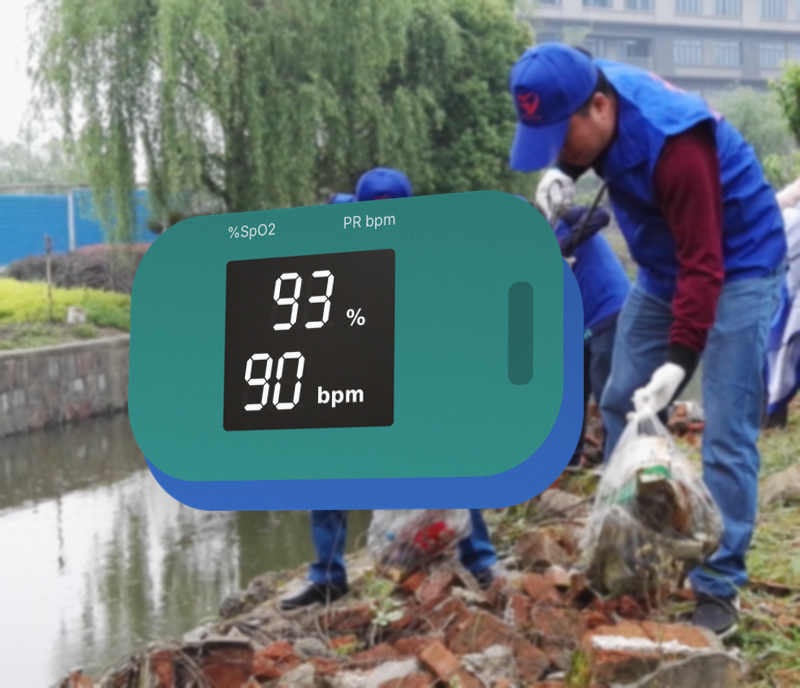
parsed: 90 bpm
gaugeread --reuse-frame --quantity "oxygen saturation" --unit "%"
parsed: 93 %
